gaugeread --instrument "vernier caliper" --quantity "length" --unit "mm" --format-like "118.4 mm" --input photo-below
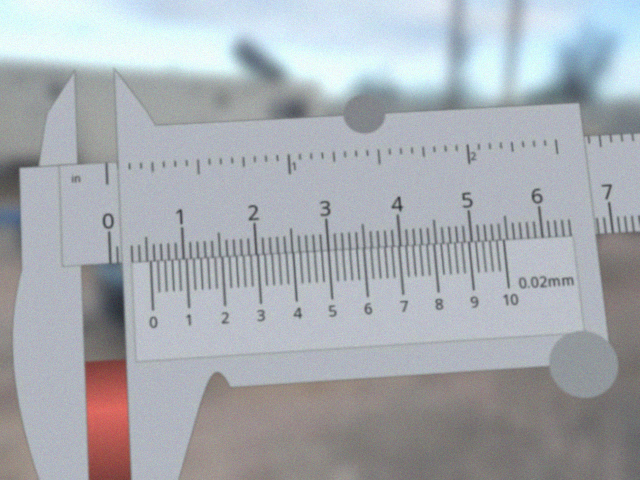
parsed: 5.5 mm
